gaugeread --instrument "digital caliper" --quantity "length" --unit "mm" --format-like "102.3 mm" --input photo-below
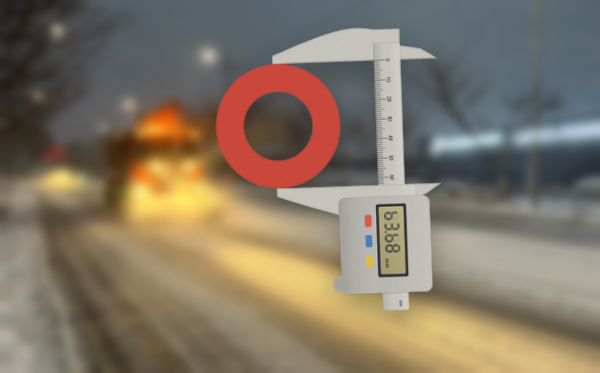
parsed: 63.68 mm
